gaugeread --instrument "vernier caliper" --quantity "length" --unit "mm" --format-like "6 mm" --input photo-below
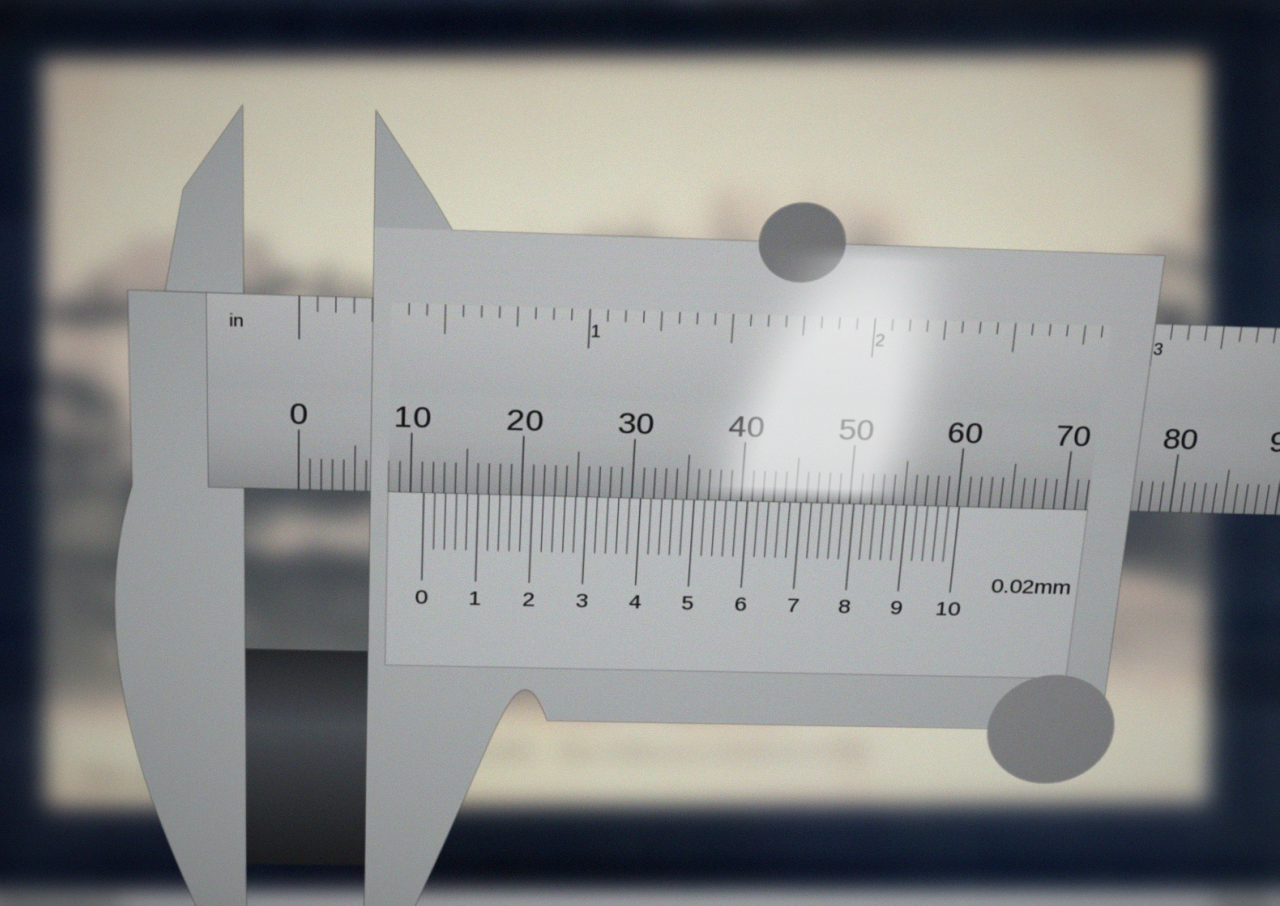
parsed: 11.2 mm
